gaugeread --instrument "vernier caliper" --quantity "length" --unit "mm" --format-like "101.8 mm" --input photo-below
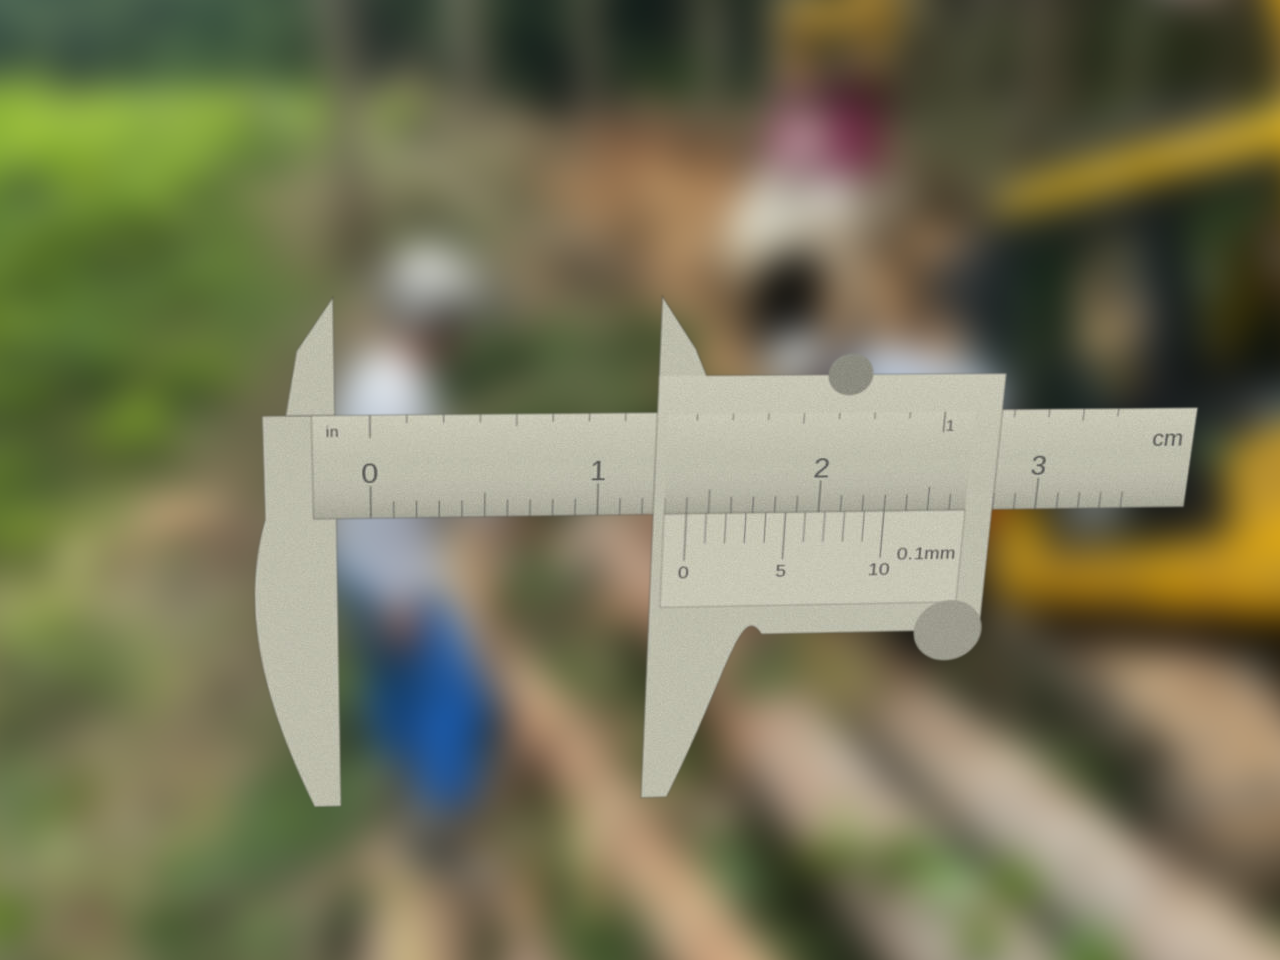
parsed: 14.0 mm
